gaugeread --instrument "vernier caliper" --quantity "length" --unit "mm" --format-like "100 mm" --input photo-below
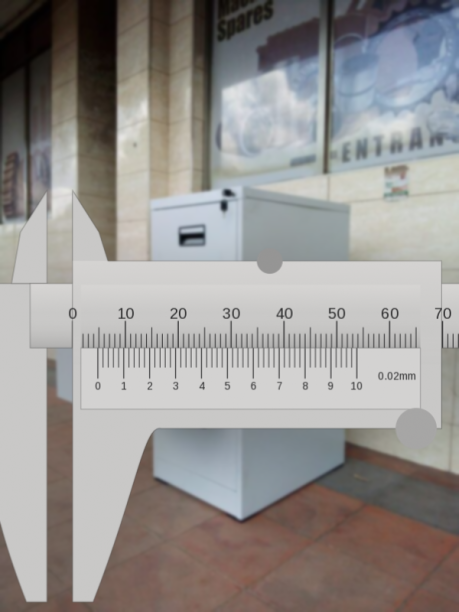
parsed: 4.8 mm
